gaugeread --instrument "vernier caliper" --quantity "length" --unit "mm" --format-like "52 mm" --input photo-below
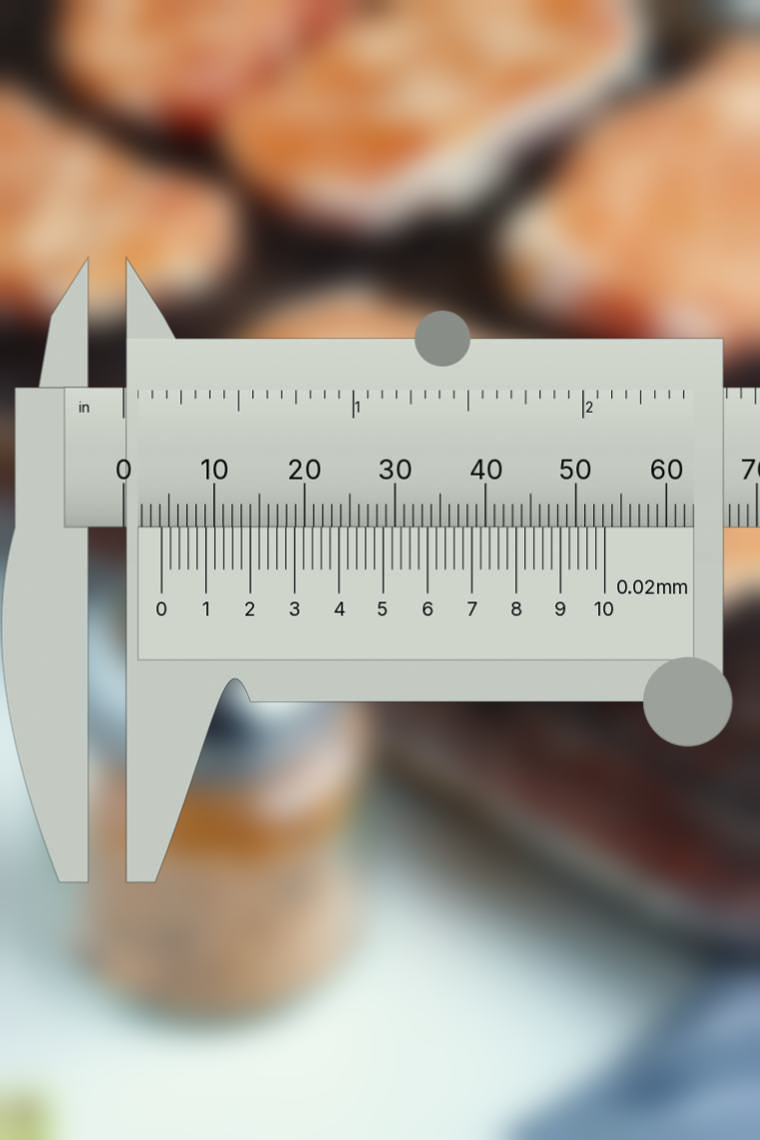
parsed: 4.2 mm
